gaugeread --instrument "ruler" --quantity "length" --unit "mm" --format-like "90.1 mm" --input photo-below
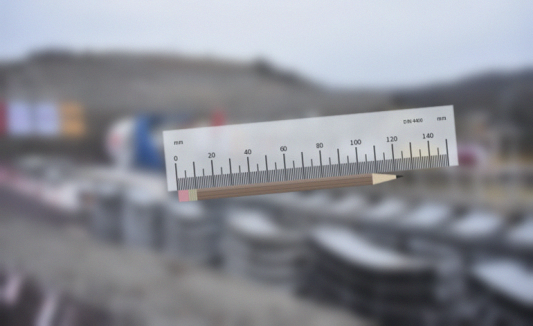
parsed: 125 mm
